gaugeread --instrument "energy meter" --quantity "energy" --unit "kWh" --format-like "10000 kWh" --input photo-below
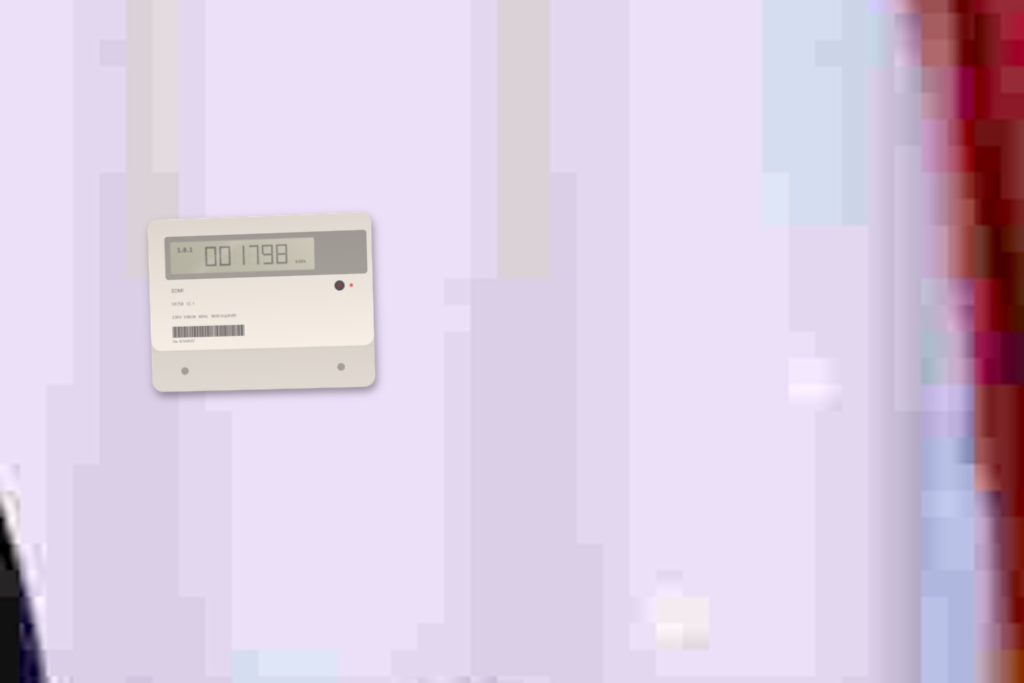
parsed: 1798 kWh
